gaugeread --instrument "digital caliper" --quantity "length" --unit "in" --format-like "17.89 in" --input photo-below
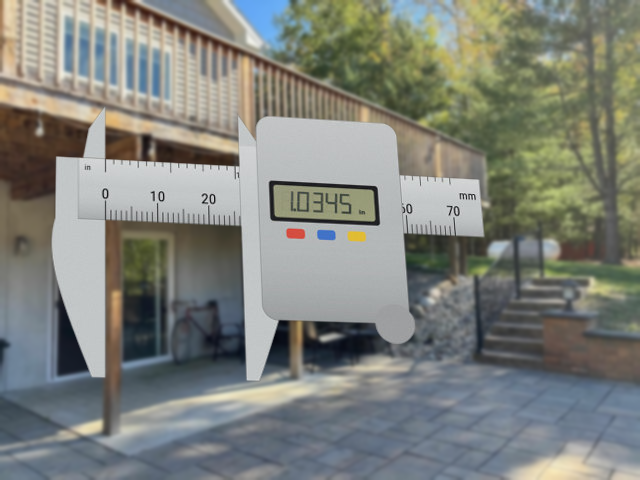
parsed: 1.0345 in
